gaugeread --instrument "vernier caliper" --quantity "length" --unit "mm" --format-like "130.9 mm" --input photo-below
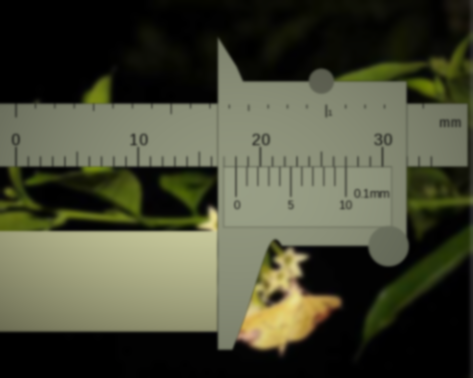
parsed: 18.0 mm
